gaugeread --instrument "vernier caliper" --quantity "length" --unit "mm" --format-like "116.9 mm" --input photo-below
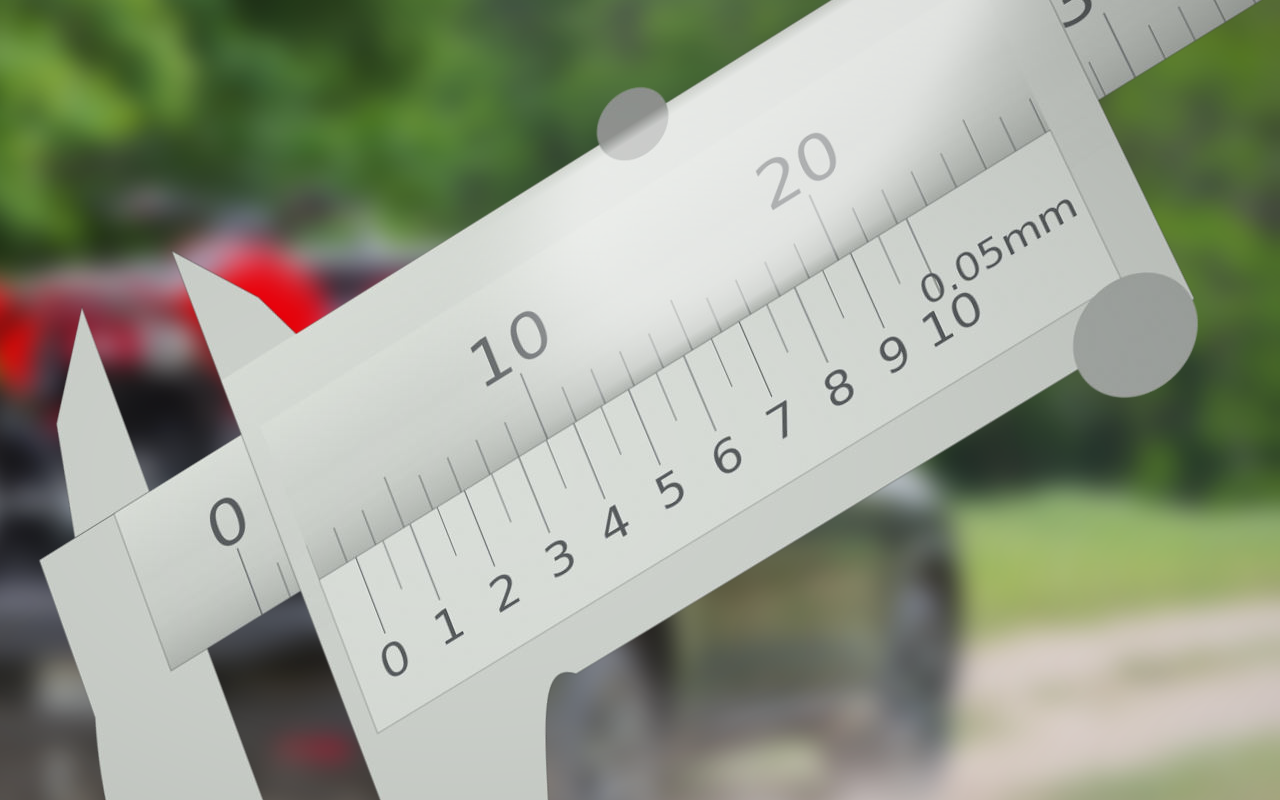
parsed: 3.30 mm
